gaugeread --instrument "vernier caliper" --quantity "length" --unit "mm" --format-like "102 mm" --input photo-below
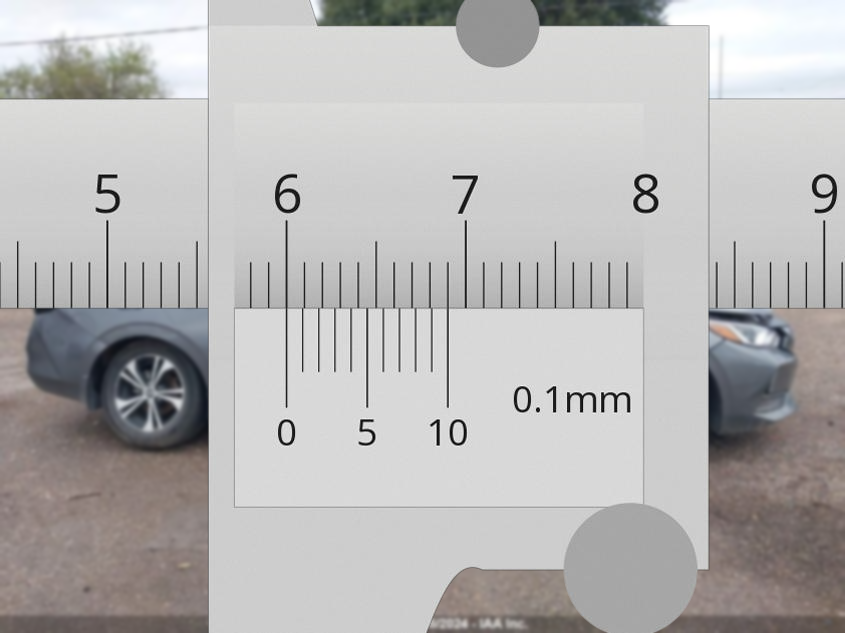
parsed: 60.0 mm
